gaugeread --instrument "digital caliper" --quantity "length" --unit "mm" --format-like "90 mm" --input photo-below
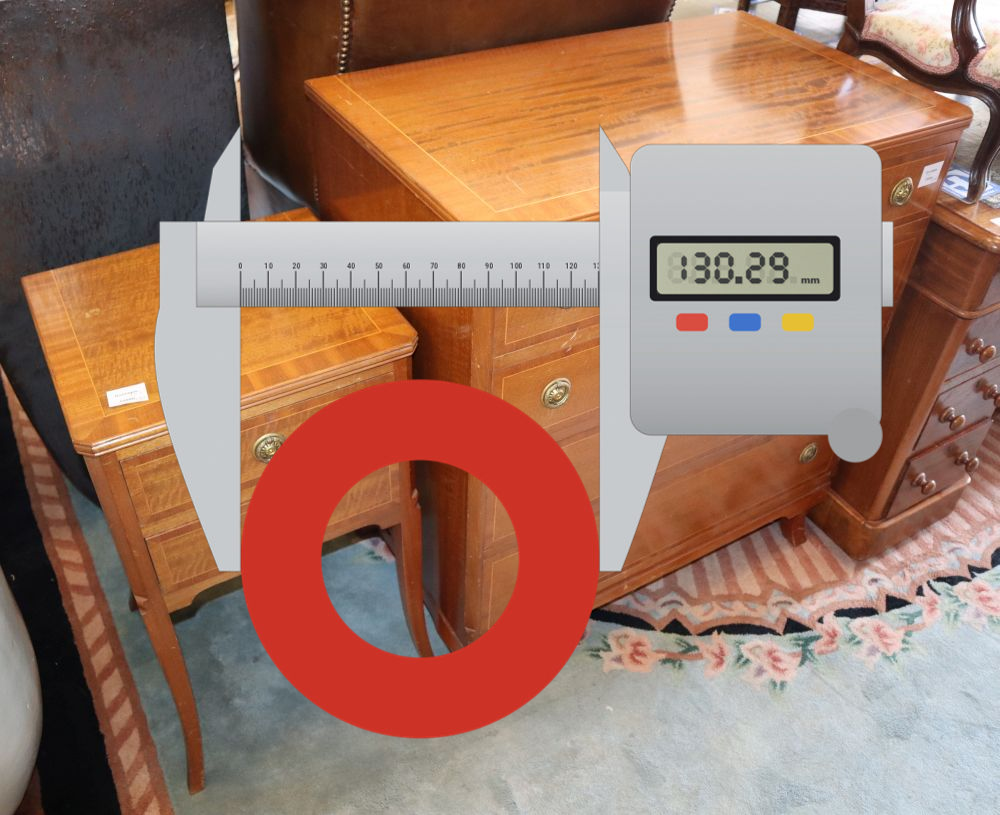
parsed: 130.29 mm
